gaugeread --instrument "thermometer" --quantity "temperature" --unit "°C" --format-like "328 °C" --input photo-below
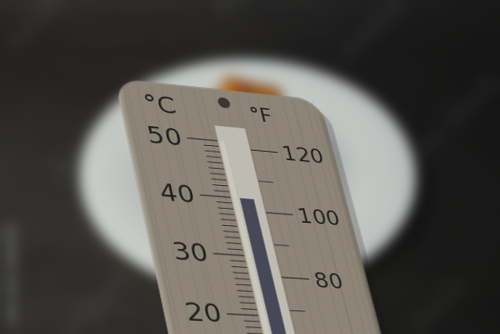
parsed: 40 °C
